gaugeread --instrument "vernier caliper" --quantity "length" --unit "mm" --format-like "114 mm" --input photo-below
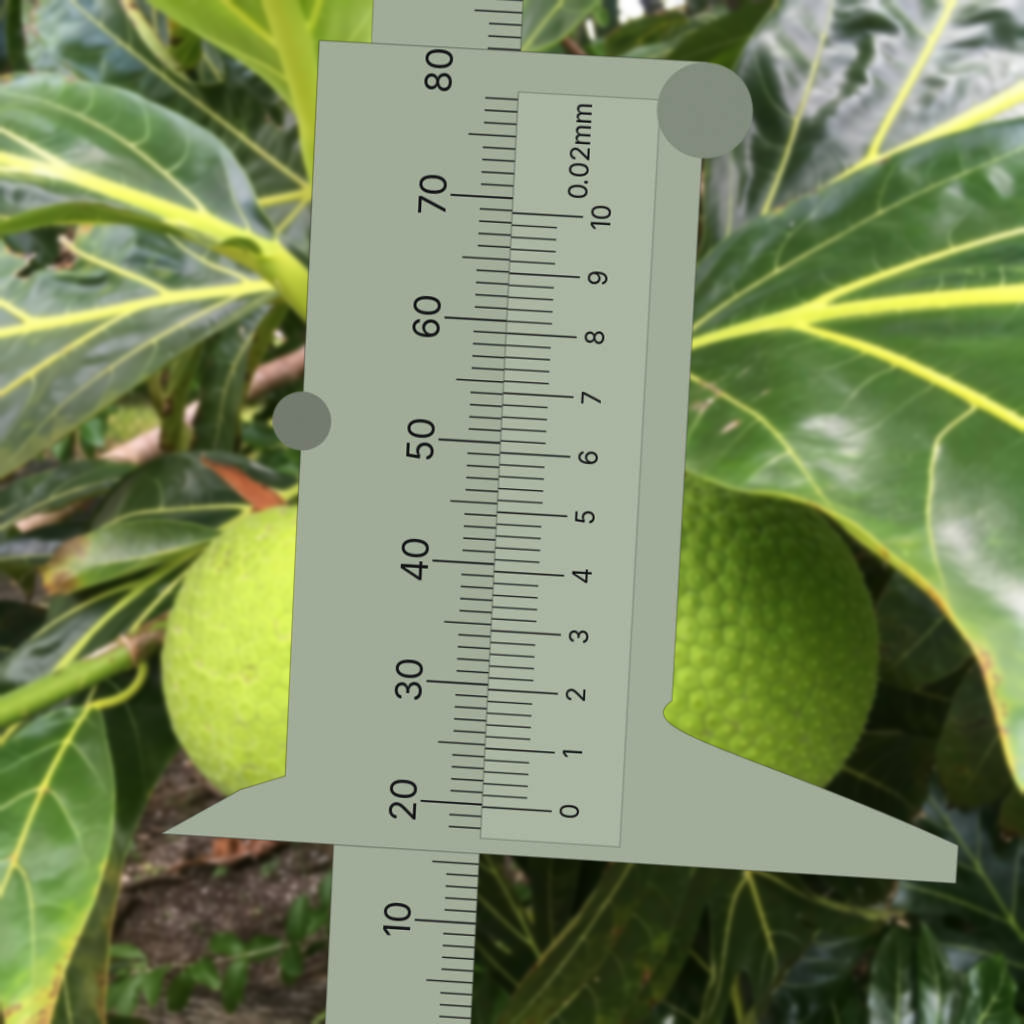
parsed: 19.8 mm
